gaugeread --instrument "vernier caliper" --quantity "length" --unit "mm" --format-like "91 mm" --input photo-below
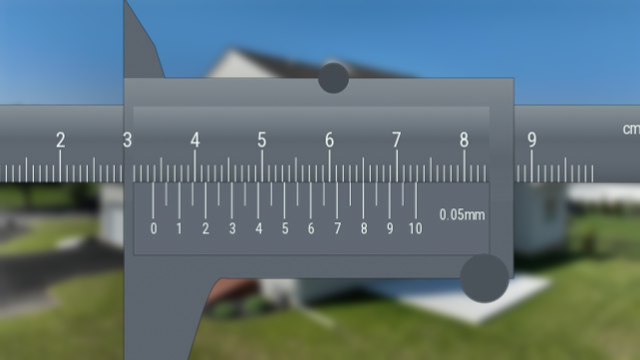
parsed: 33.8 mm
